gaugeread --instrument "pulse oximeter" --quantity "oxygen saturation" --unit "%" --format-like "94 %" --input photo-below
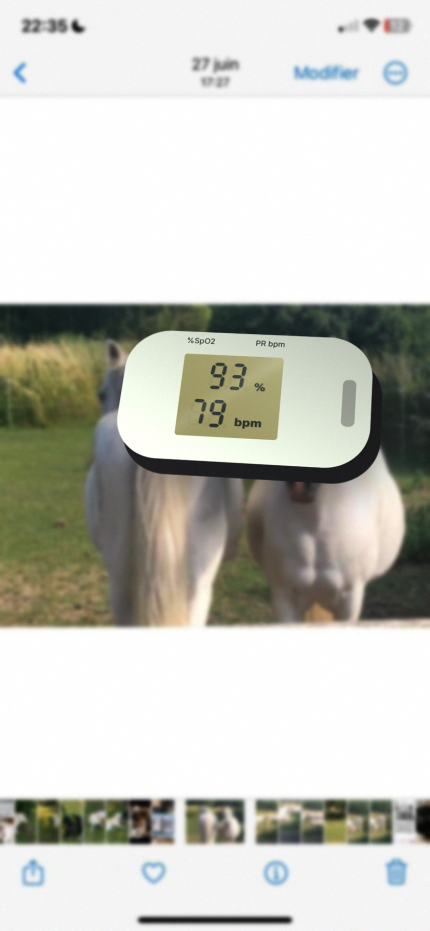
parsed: 93 %
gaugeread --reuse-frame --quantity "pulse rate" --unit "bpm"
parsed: 79 bpm
